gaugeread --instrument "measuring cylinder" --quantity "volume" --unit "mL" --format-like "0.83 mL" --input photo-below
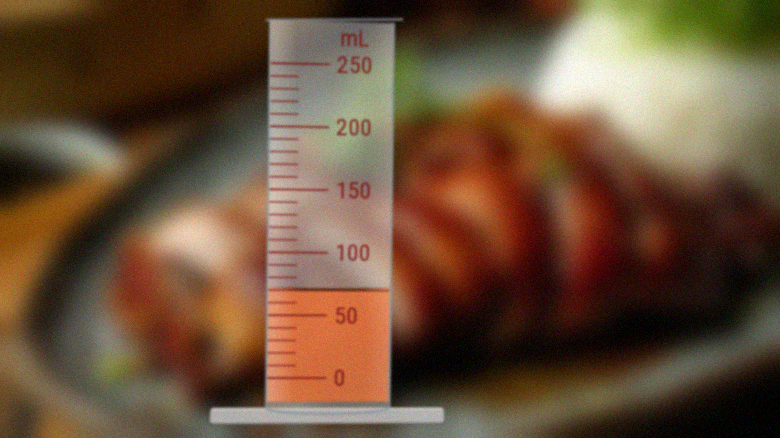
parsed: 70 mL
